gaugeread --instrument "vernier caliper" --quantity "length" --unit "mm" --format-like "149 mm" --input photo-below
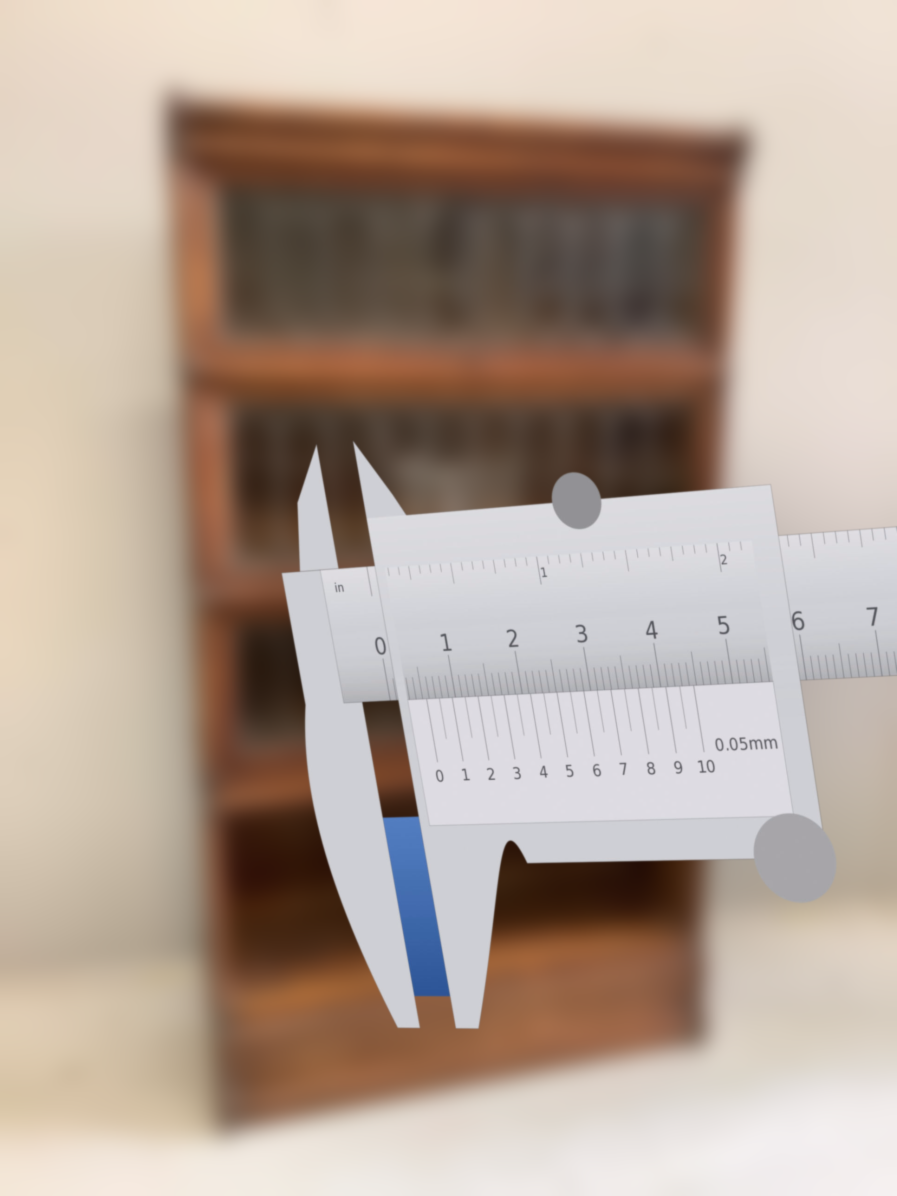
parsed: 5.6 mm
